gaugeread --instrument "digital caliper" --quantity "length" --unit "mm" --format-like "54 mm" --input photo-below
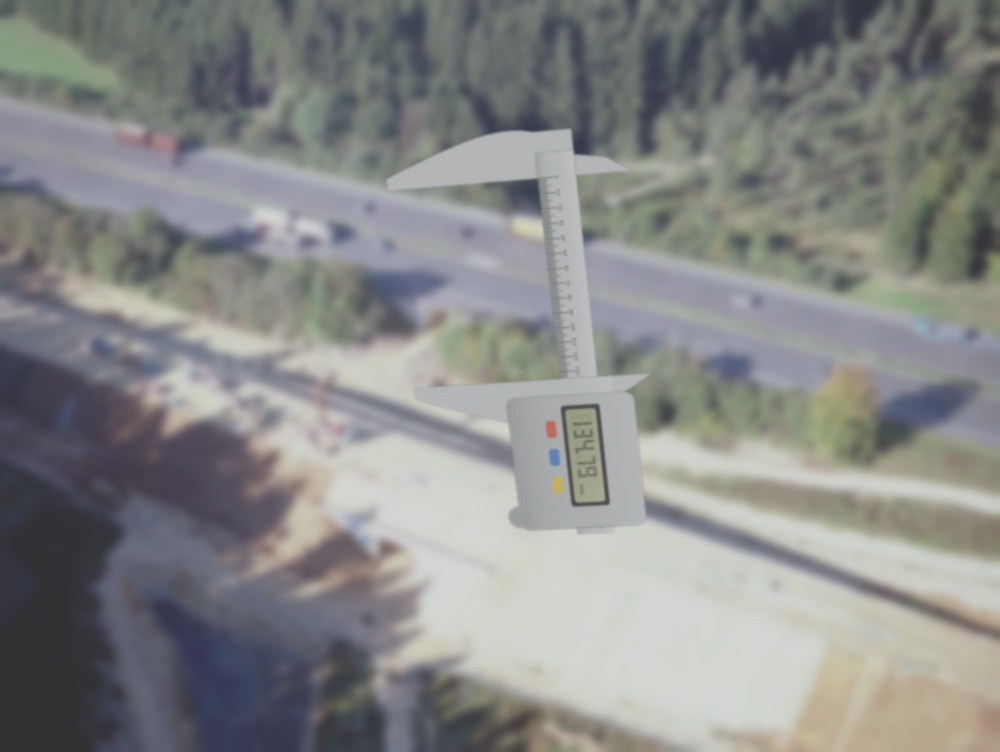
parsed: 134.79 mm
